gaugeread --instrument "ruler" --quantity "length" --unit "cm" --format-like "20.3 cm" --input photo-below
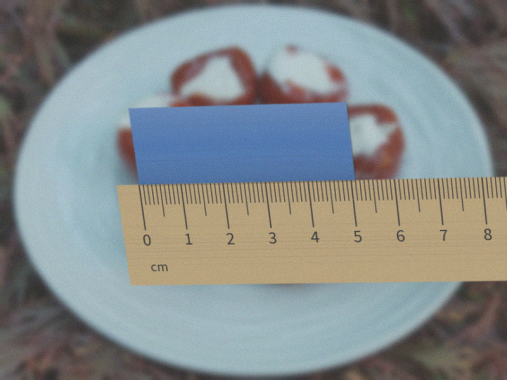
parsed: 5.1 cm
